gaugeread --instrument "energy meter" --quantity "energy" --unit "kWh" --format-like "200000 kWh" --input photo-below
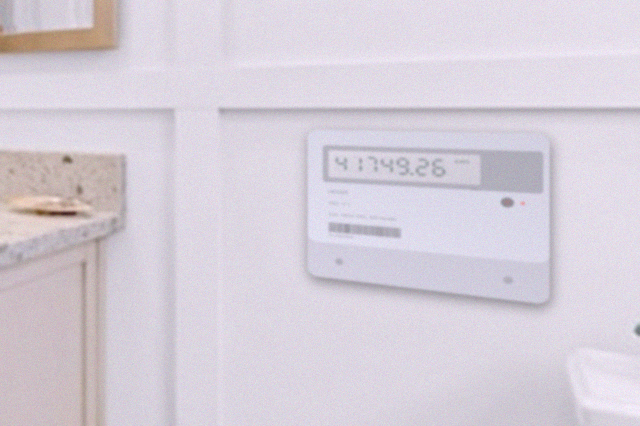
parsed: 41749.26 kWh
